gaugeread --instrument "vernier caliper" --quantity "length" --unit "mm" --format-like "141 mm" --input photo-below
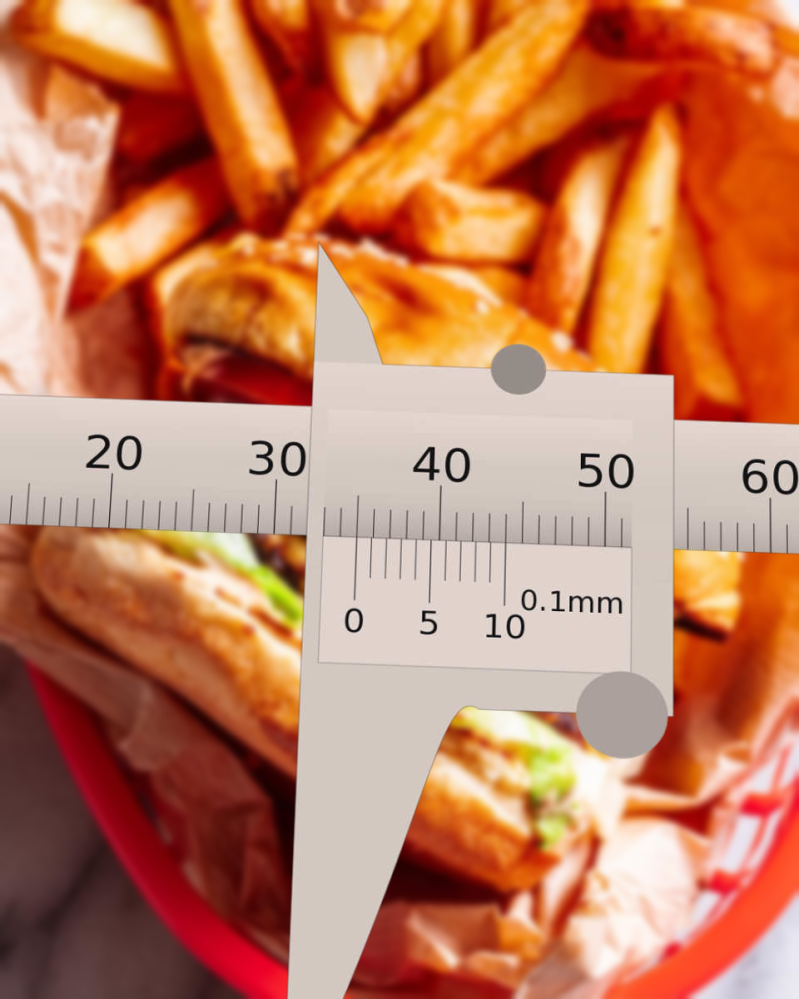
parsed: 35.0 mm
